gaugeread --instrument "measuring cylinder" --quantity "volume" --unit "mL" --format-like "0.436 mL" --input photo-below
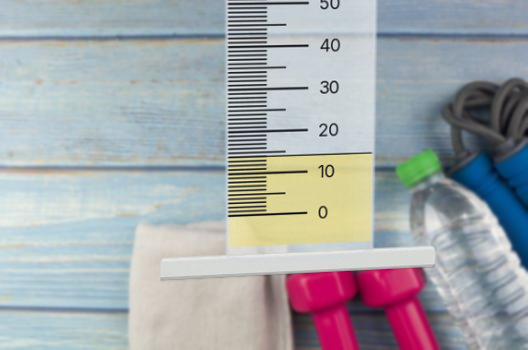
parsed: 14 mL
